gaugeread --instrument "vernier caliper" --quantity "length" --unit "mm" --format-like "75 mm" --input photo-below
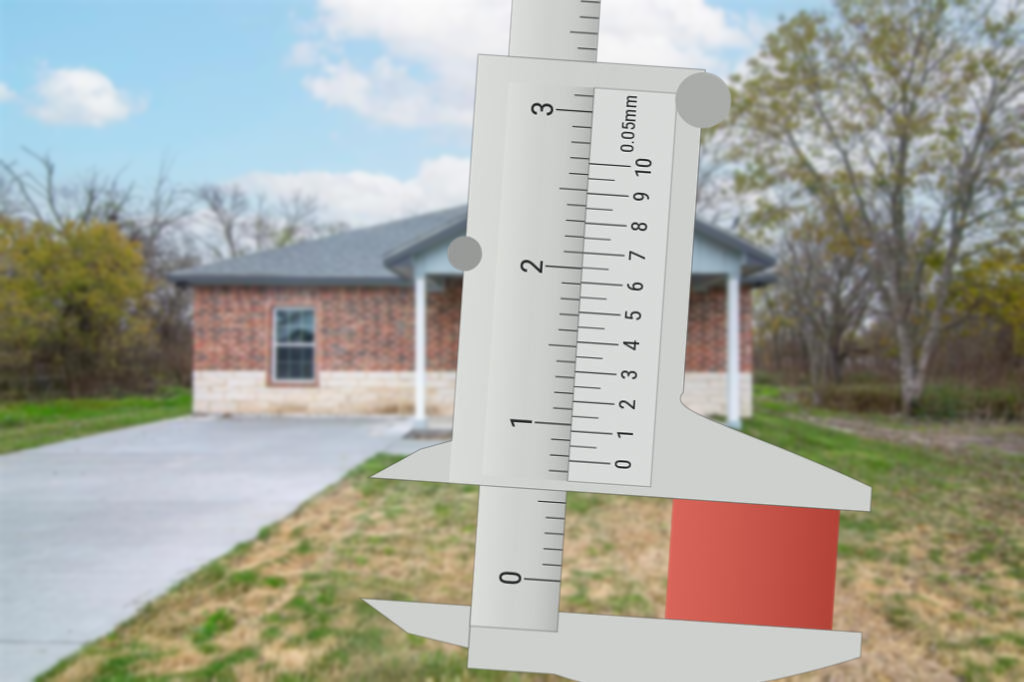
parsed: 7.7 mm
